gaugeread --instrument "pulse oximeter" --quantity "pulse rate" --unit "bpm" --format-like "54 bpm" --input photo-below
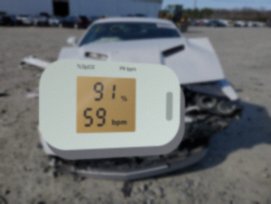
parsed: 59 bpm
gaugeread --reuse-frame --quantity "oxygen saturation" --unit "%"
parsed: 91 %
